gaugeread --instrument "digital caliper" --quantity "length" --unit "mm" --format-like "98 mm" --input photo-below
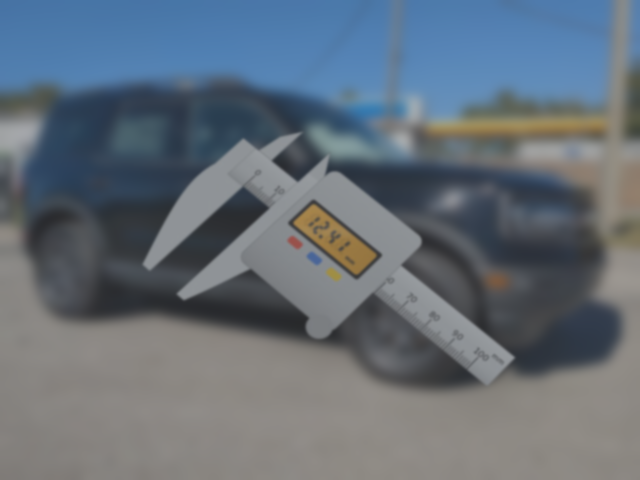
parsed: 12.41 mm
